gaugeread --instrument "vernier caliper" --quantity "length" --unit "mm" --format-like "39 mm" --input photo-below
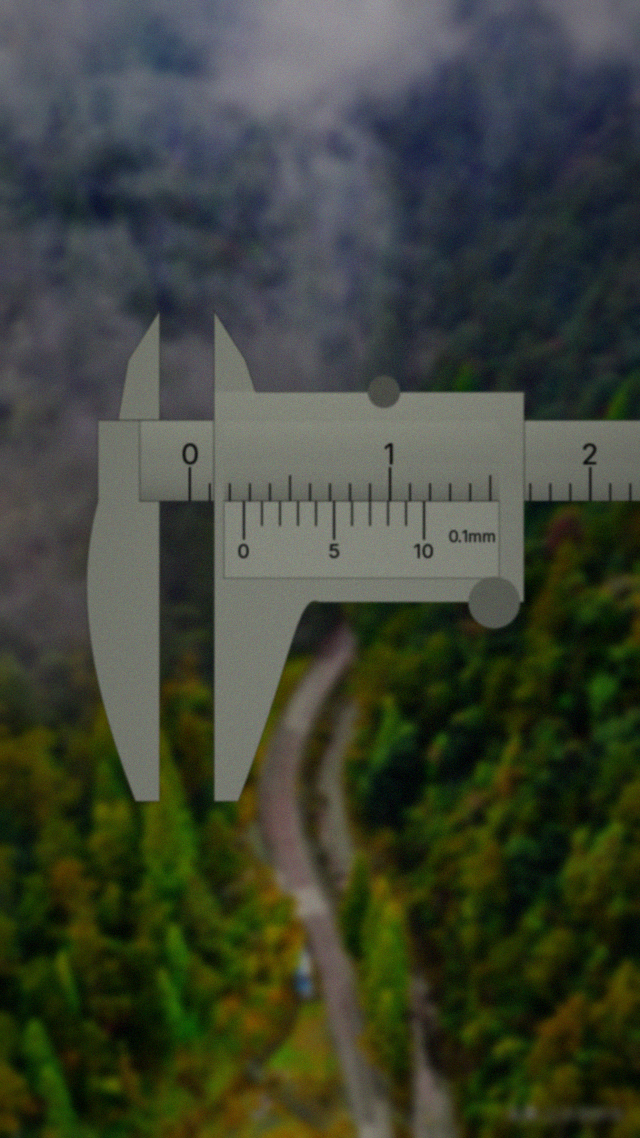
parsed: 2.7 mm
